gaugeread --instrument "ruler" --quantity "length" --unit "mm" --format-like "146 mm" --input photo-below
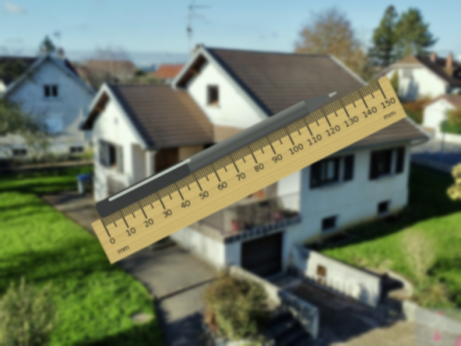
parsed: 130 mm
